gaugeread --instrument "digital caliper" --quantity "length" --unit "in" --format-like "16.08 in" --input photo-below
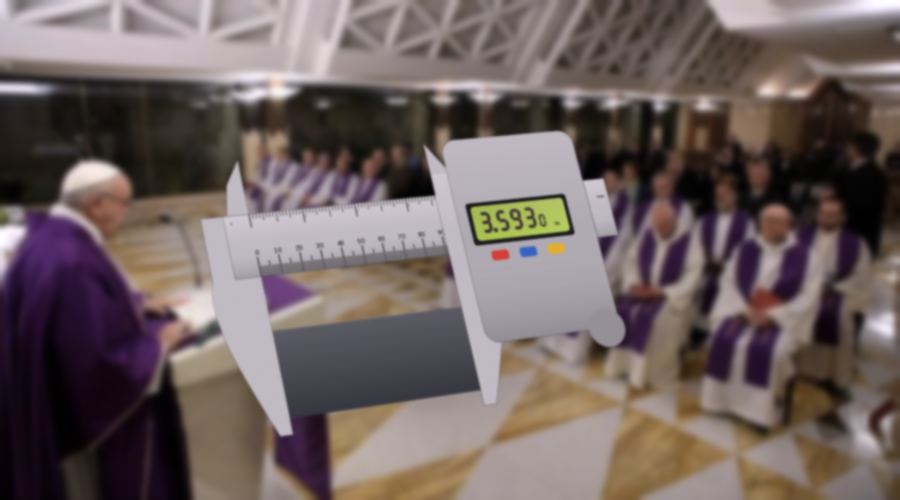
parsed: 3.5930 in
